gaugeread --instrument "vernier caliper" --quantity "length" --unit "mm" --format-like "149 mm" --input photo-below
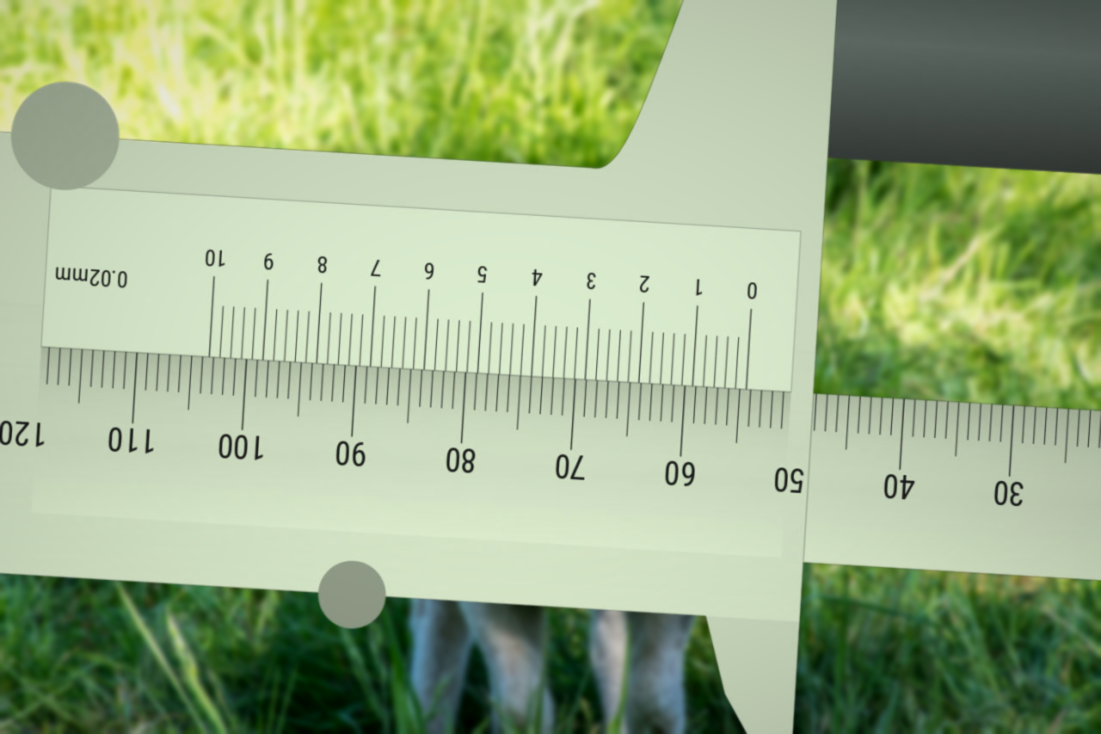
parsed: 54.4 mm
